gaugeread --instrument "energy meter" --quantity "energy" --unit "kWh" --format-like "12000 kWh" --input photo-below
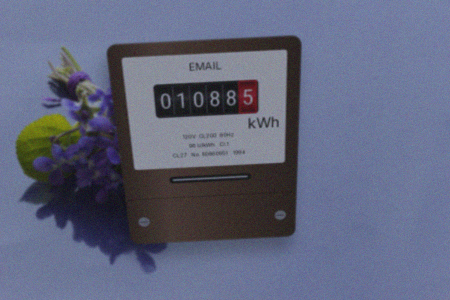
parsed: 1088.5 kWh
